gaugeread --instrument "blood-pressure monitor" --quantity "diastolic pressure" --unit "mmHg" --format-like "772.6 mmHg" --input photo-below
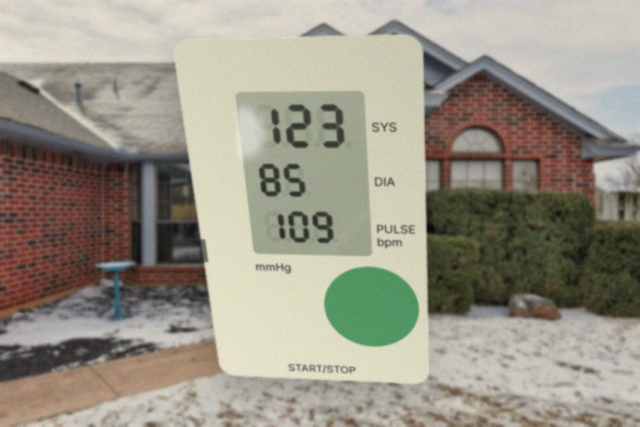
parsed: 85 mmHg
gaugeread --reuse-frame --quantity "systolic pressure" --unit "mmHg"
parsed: 123 mmHg
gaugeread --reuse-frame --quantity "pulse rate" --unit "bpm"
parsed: 109 bpm
